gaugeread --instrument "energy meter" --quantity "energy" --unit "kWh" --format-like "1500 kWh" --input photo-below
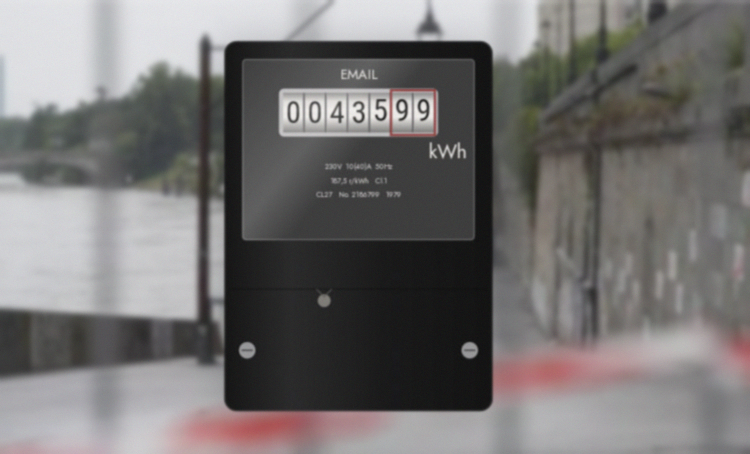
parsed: 435.99 kWh
